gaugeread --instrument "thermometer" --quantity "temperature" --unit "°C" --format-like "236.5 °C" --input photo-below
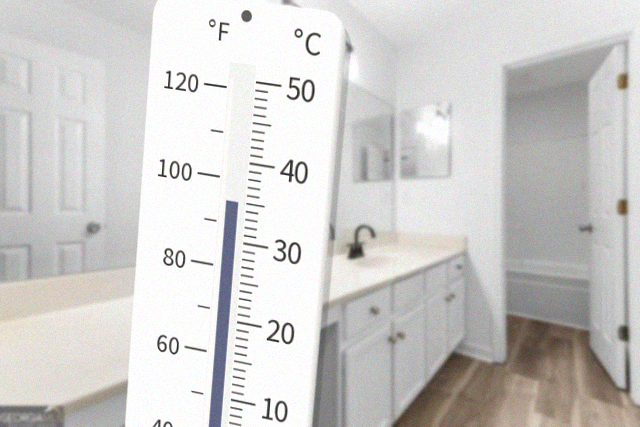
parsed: 35 °C
